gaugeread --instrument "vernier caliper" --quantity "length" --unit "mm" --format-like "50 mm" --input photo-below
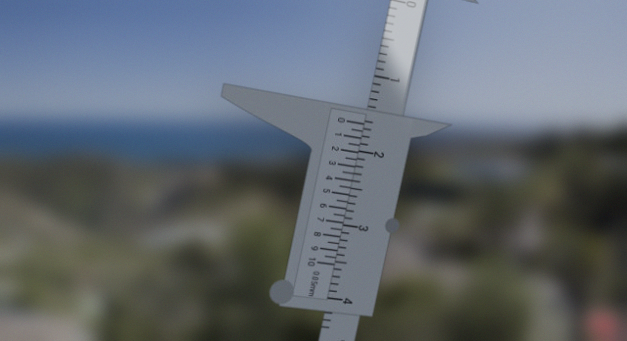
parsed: 16.4 mm
